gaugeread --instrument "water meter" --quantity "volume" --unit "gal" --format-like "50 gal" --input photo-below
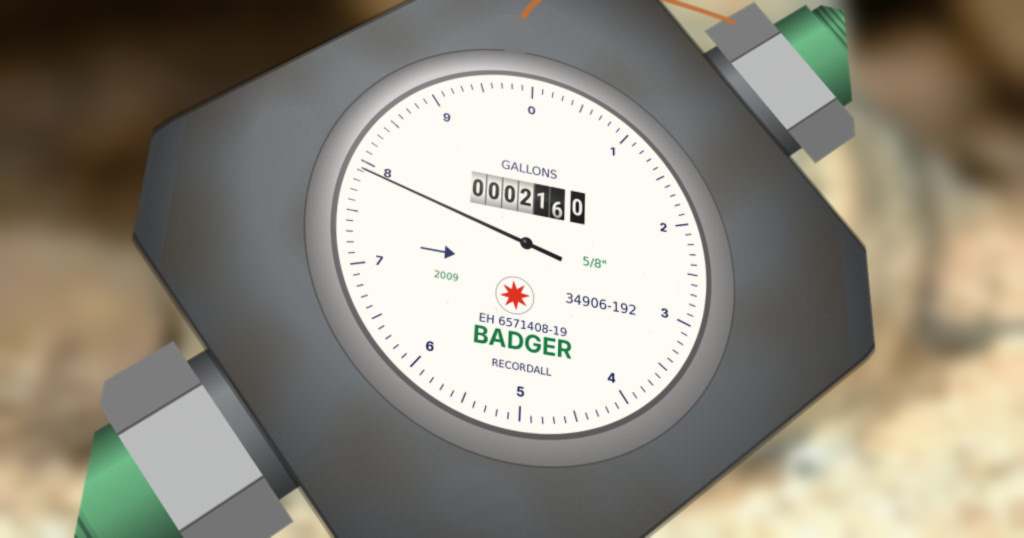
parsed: 2157.9 gal
